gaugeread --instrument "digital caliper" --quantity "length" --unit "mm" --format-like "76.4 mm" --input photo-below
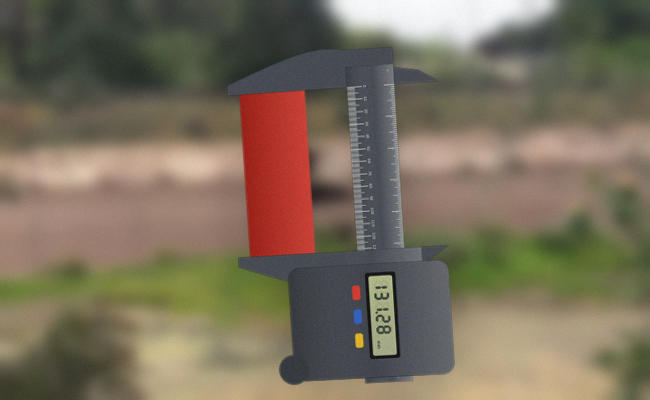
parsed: 131.28 mm
